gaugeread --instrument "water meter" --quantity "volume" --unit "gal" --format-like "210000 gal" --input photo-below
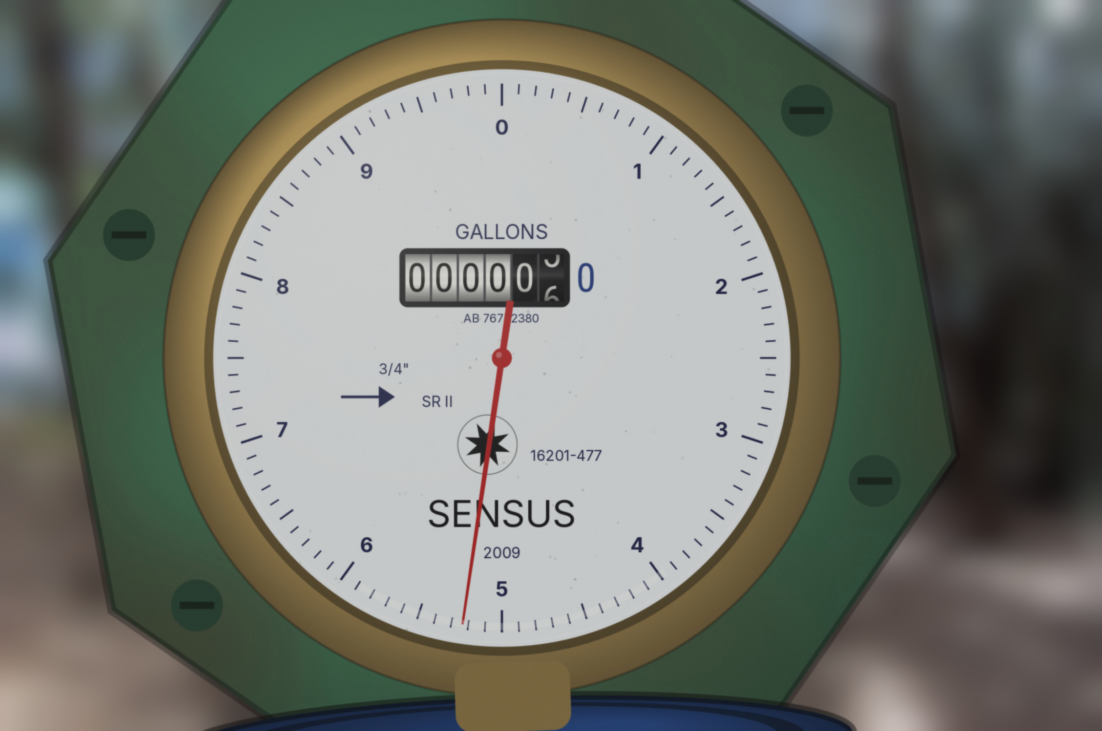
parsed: 55.2 gal
